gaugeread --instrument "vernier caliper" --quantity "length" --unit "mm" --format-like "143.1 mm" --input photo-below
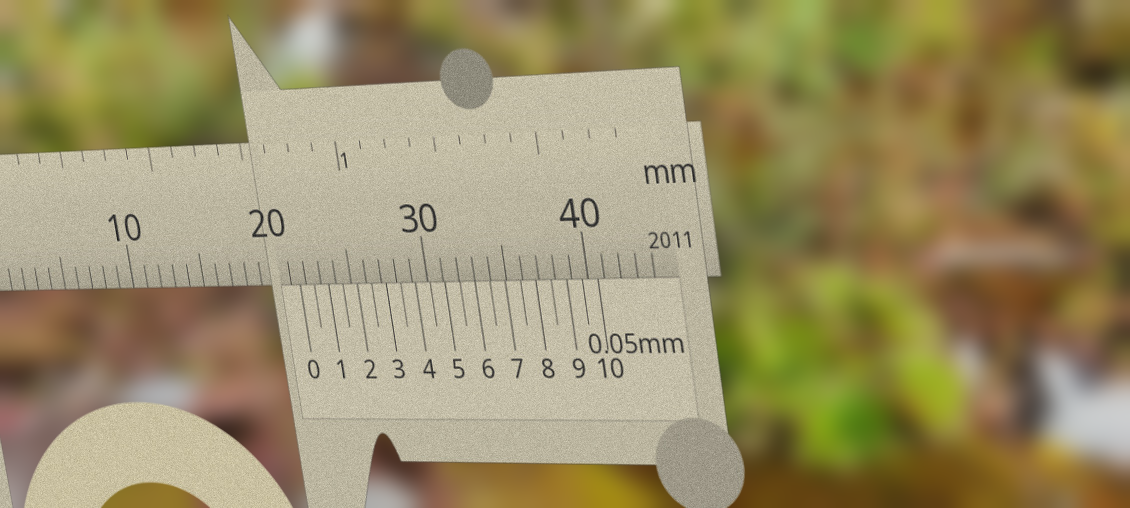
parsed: 21.6 mm
